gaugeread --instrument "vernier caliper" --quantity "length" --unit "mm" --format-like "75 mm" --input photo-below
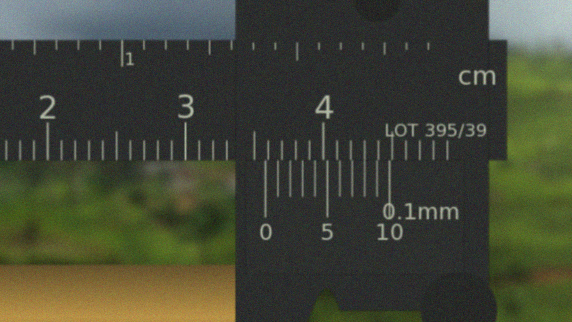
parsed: 35.8 mm
